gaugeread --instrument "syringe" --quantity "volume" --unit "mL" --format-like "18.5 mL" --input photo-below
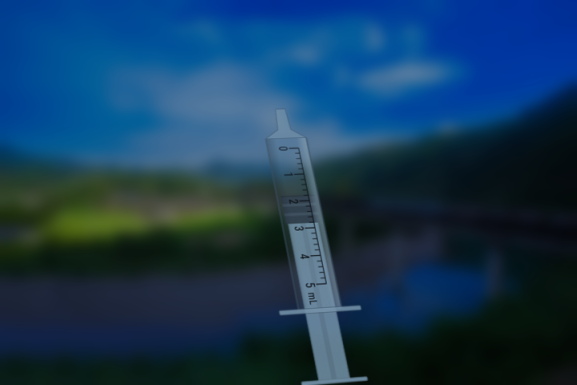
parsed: 1.8 mL
